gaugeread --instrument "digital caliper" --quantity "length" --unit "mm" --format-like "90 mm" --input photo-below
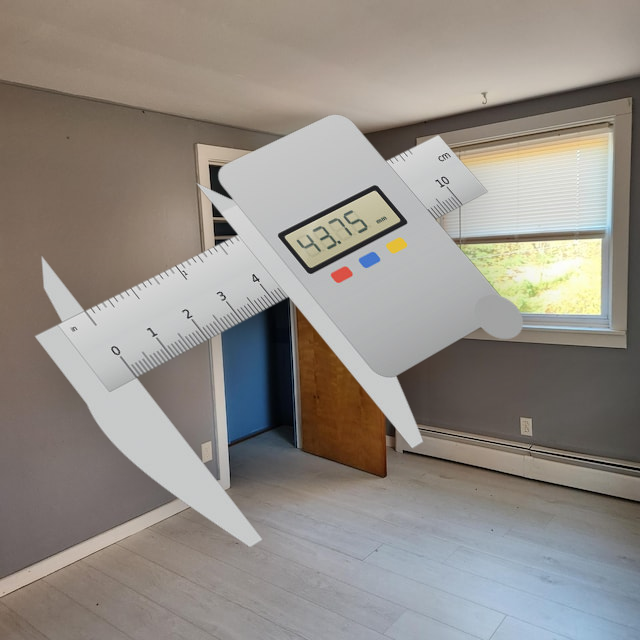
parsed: 43.75 mm
